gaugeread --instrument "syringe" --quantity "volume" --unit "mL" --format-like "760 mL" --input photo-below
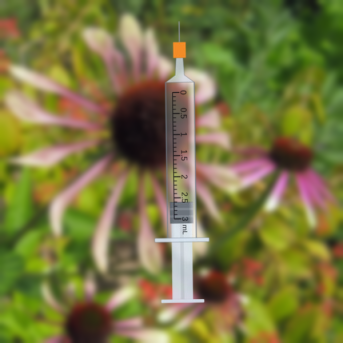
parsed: 2.6 mL
